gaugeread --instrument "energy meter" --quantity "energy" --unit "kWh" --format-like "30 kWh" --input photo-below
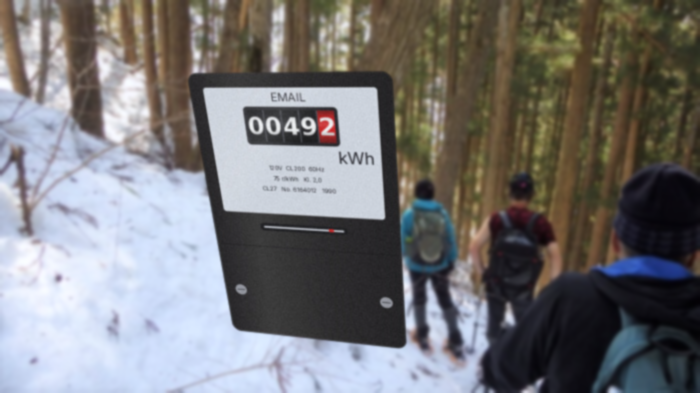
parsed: 49.2 kWh
